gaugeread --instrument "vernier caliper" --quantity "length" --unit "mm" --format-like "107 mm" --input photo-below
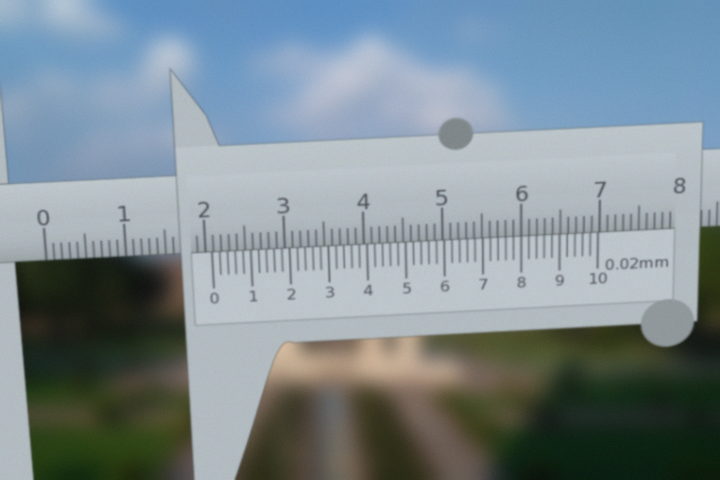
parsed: 20.8 mm
